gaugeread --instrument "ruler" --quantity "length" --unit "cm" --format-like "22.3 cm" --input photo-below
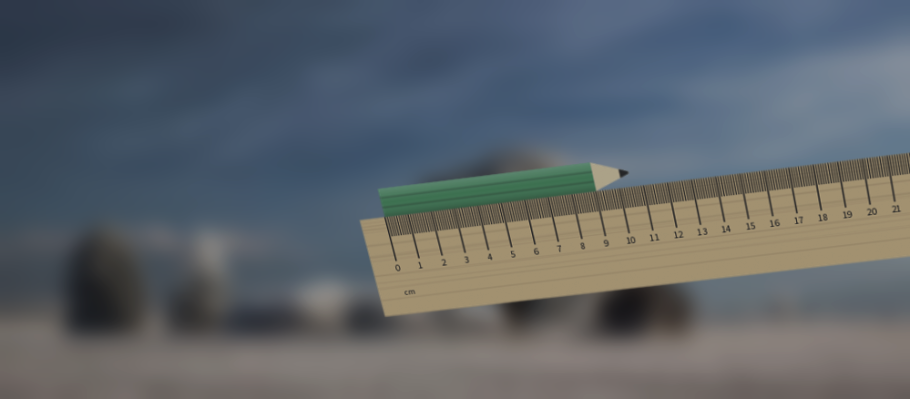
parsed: 10.5 cm
